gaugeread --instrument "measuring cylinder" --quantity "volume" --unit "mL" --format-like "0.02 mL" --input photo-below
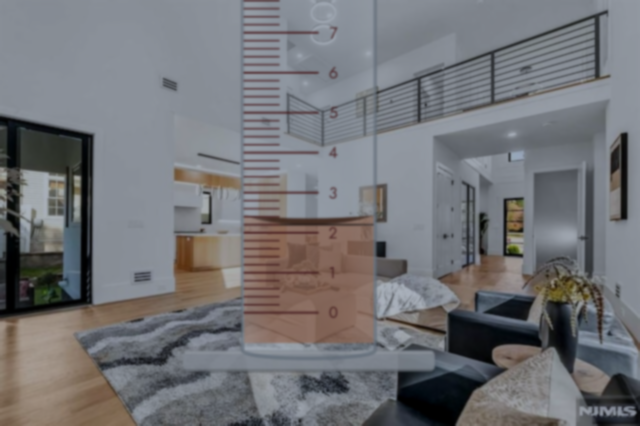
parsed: 2.2 mL
